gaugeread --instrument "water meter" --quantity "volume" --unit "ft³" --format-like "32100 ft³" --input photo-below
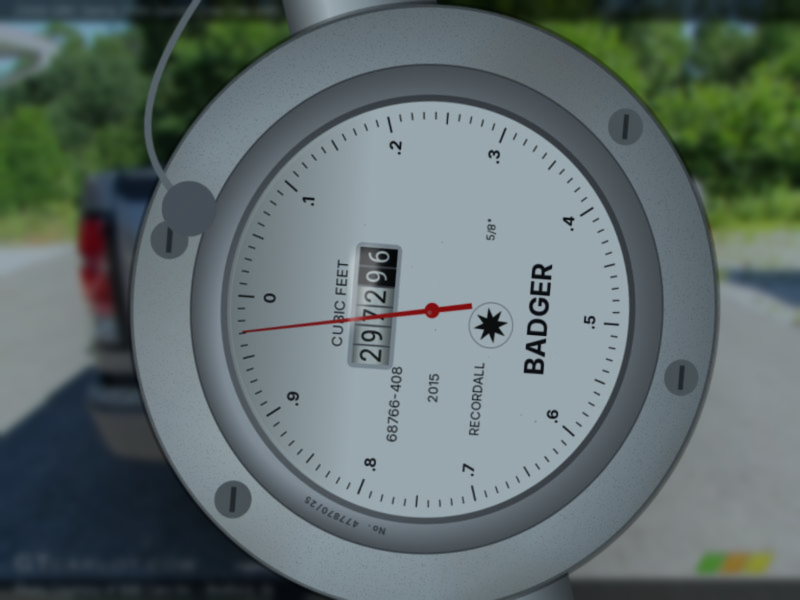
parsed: 297295.97 ft³
